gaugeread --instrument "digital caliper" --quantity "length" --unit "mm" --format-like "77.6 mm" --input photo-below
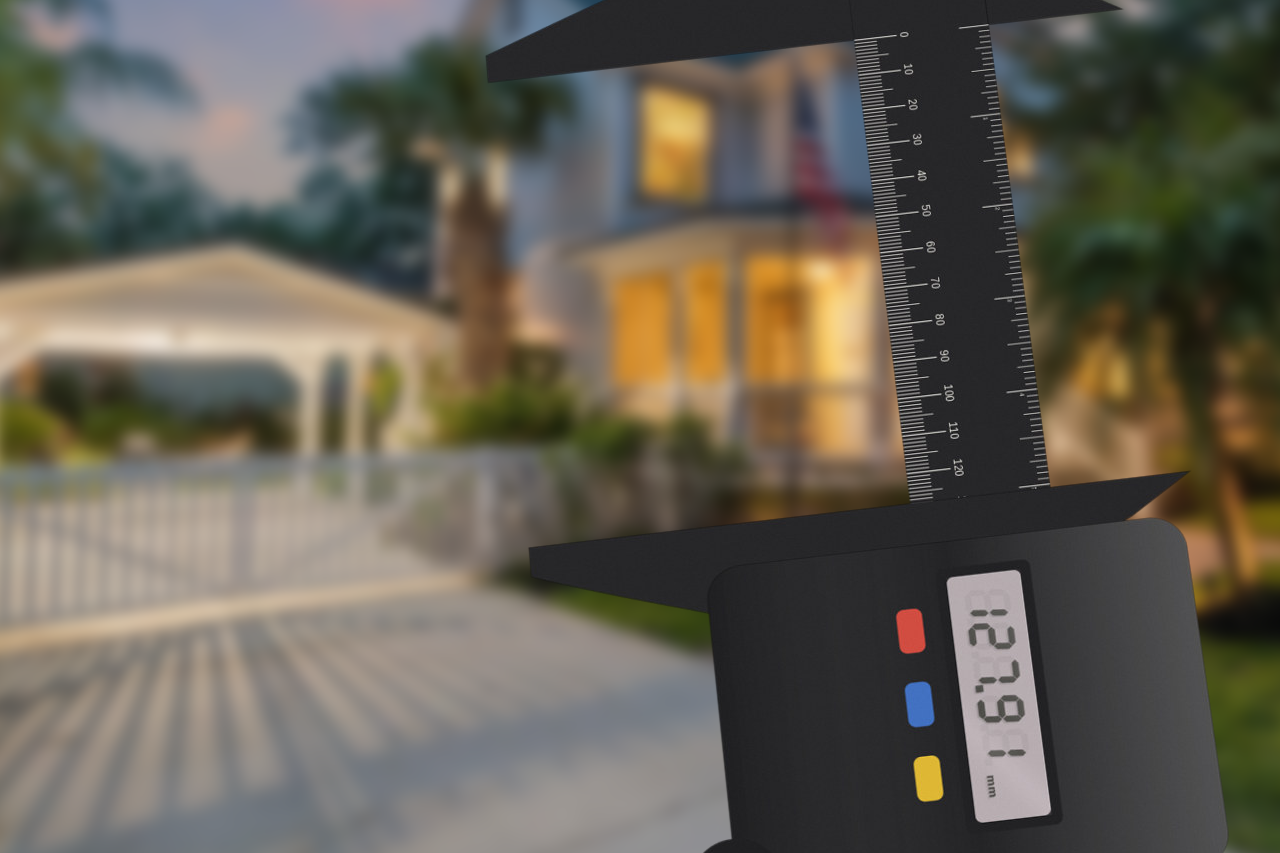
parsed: 127.91 mm
